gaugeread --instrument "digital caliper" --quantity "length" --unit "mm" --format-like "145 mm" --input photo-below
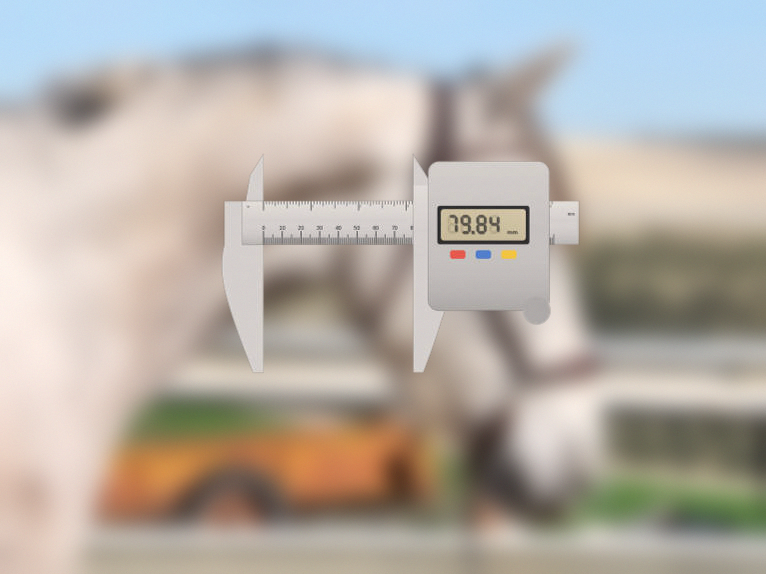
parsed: 79.84 mm
